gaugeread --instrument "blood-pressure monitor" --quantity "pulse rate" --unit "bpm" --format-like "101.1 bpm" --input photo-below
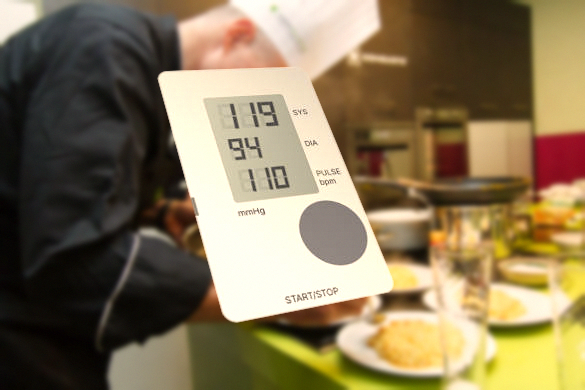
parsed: 110 bpm
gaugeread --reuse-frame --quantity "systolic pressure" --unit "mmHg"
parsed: 119 mmHg
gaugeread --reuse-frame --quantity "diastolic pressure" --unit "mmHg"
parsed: 94 mmHg
